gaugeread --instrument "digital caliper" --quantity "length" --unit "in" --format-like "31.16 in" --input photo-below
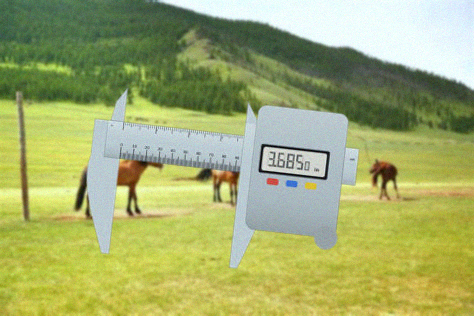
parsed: 3.6850 in
